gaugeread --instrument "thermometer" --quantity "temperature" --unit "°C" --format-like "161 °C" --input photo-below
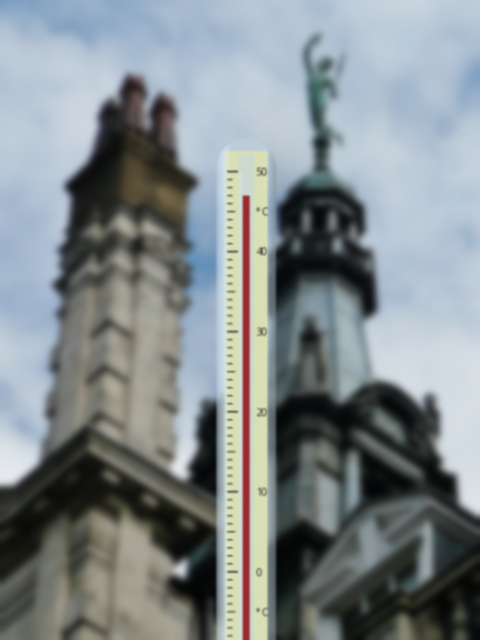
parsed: 47 °C
